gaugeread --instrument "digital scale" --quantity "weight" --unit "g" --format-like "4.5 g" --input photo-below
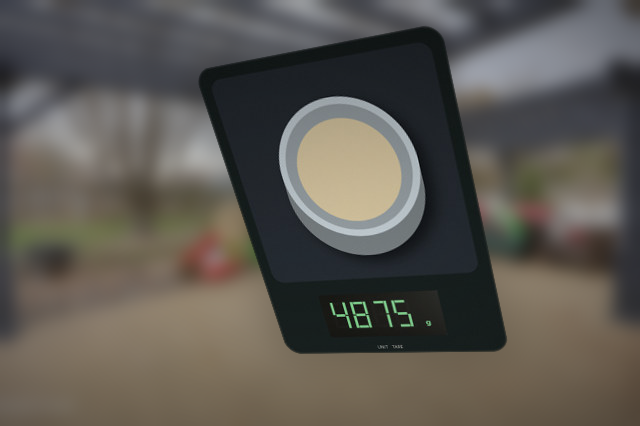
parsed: 4875 g
